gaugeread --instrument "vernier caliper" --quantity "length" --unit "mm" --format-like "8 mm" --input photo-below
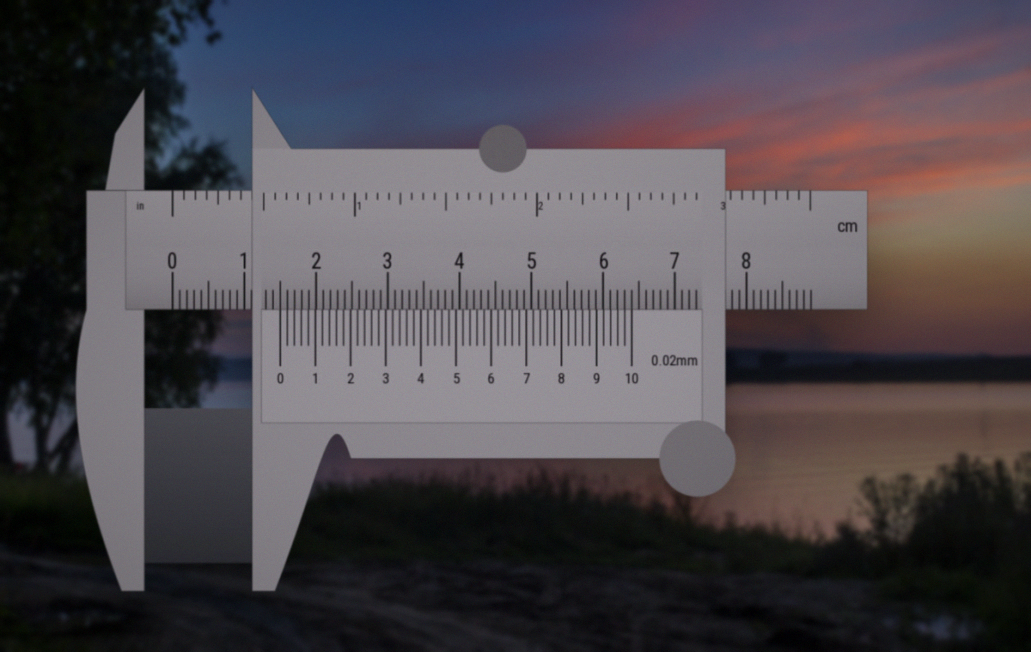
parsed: 15.0 mm
